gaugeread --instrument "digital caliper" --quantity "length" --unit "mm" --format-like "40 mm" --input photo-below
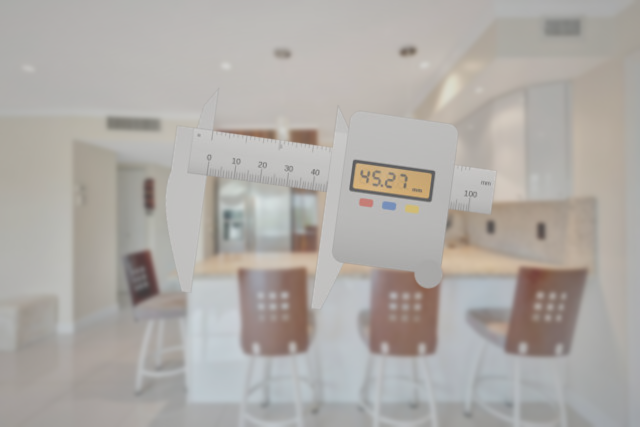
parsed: 45.27 mm
